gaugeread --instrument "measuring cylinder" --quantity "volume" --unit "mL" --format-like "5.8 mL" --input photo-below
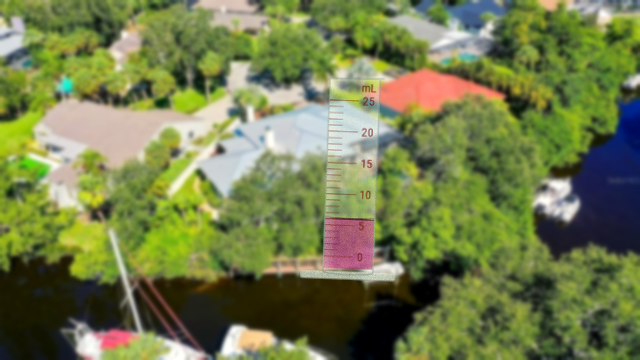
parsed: 6 mL
